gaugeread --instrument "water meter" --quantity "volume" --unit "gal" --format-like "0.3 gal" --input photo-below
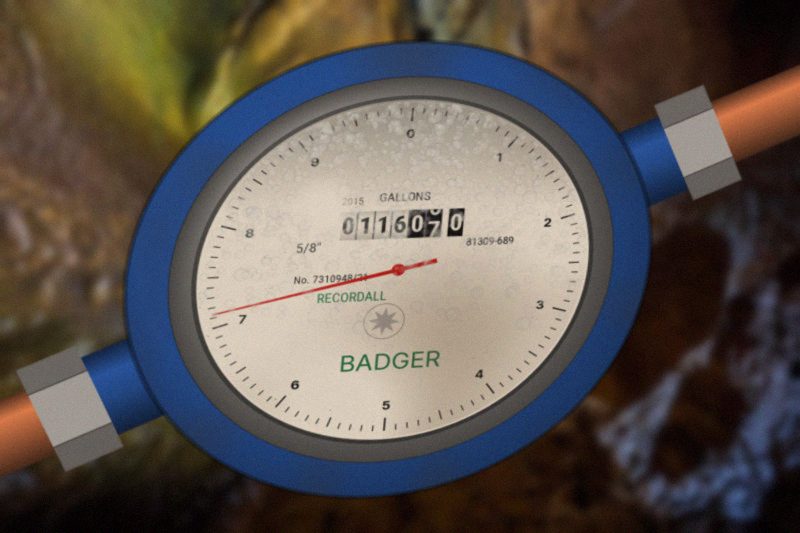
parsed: 116067.1 gal
